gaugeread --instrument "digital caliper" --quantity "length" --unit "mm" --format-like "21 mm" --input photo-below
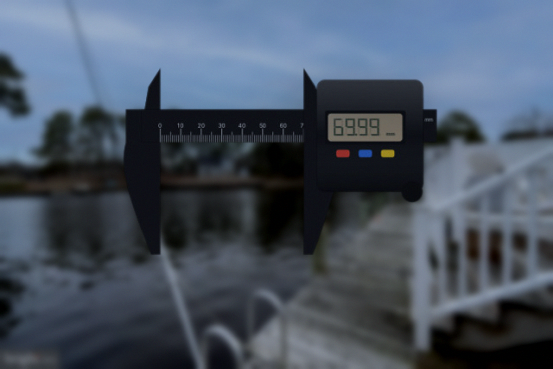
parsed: 69.99 mm
